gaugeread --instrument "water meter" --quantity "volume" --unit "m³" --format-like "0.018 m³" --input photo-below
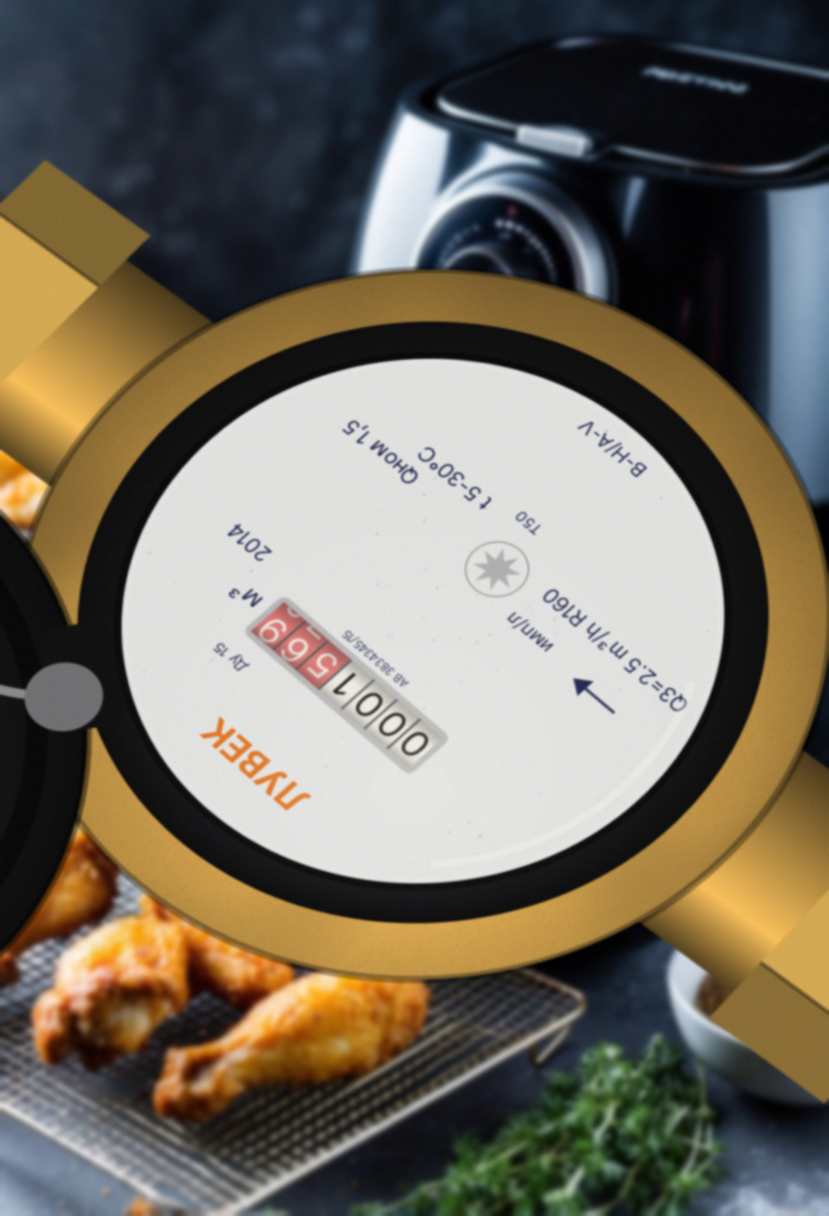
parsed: 1.569 m³
